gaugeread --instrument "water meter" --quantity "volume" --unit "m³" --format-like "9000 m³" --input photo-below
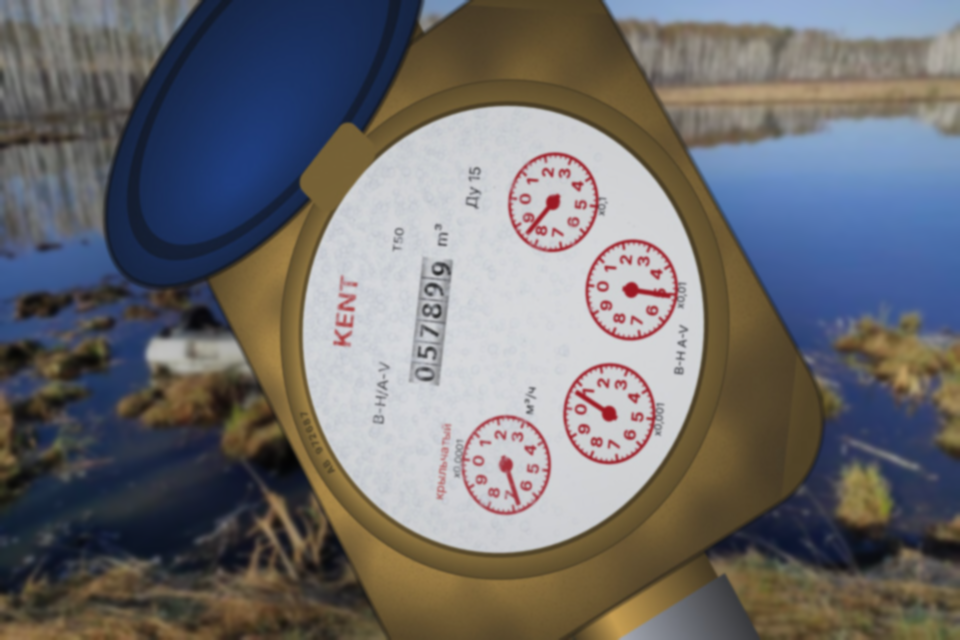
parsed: 57898.8506 m³
